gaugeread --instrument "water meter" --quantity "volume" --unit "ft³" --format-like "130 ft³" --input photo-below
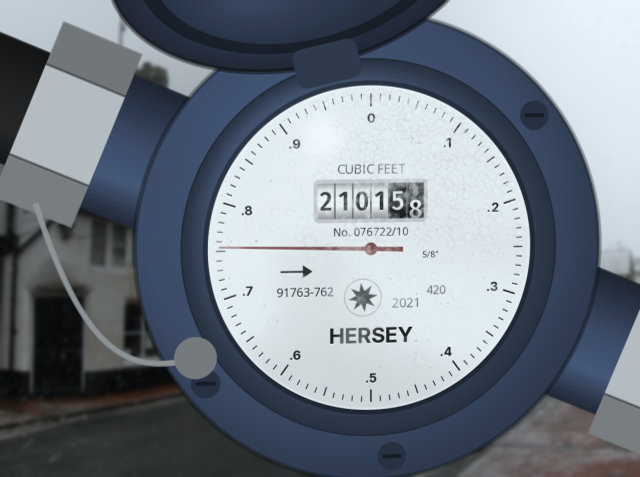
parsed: 210157.75 ft³
